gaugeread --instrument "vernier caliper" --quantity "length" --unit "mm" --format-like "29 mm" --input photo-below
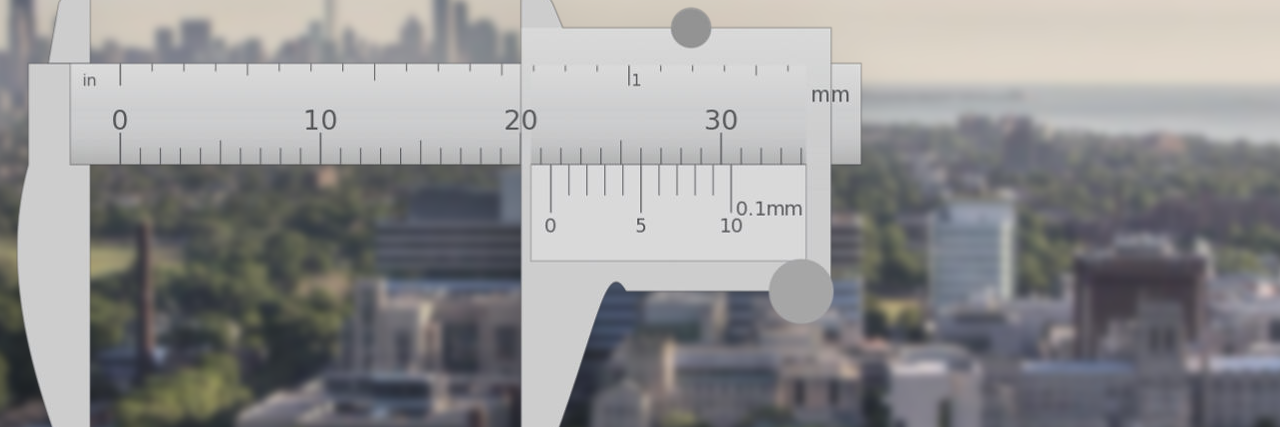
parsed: 21.5 mm
